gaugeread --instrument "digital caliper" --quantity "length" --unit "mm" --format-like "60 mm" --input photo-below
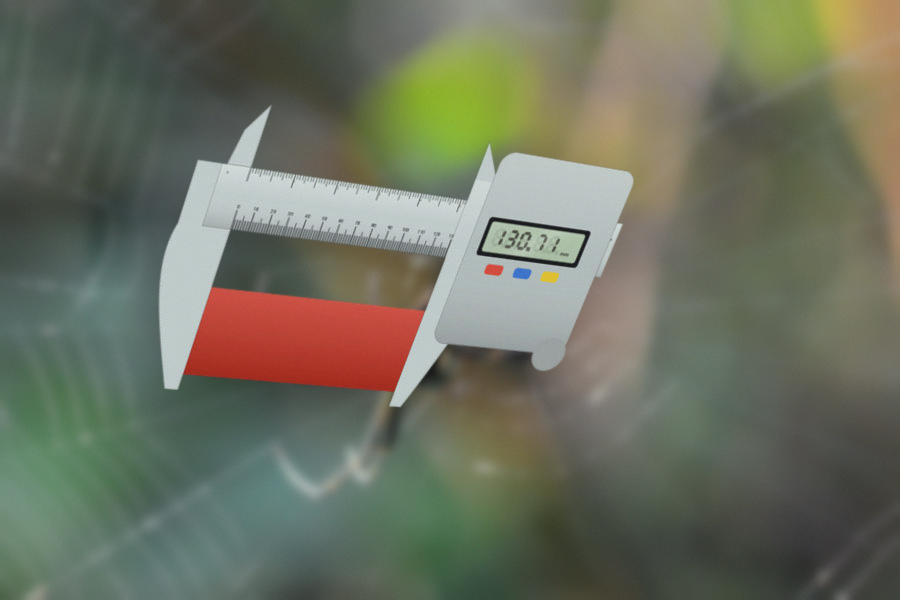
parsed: 130.71 mm
